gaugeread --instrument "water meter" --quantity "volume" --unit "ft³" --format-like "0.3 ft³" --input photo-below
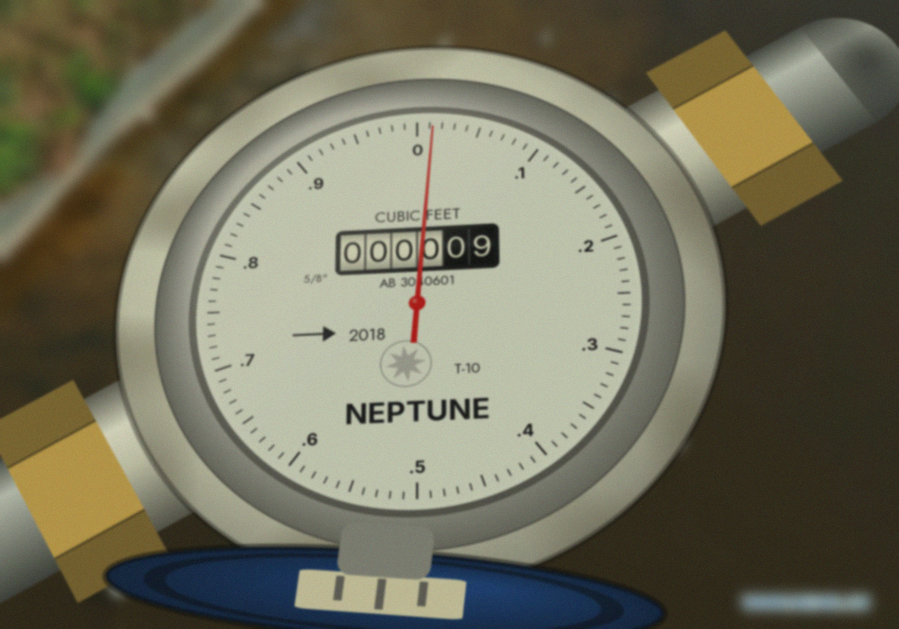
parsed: 9.01 ft³
